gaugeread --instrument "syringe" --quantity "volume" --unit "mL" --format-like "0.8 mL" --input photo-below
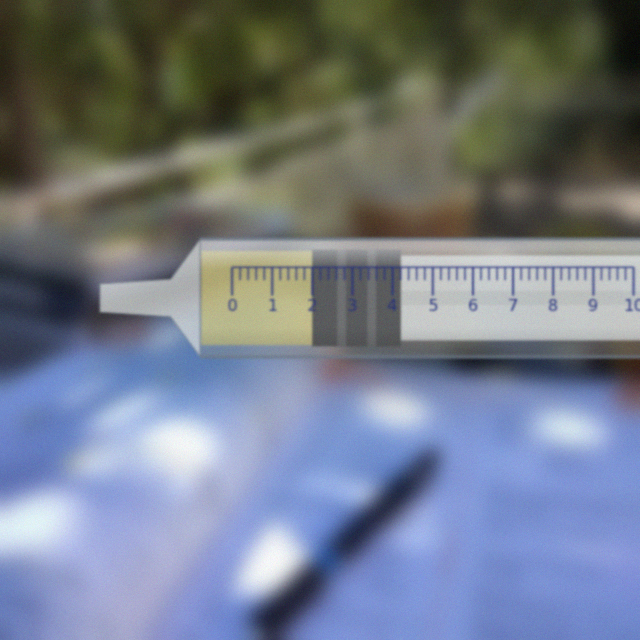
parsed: 2 mL
